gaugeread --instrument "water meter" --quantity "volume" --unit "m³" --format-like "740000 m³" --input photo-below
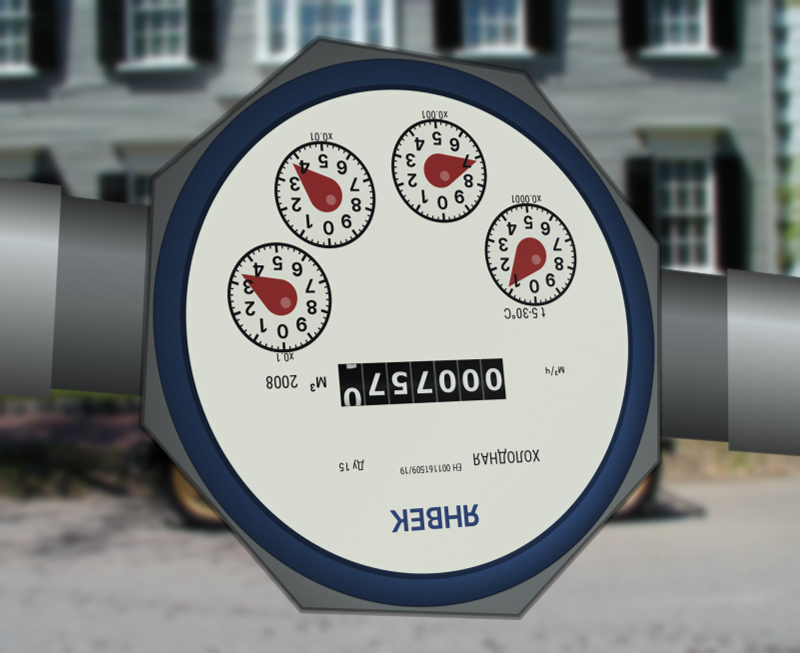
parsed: 7570.3371 m³
